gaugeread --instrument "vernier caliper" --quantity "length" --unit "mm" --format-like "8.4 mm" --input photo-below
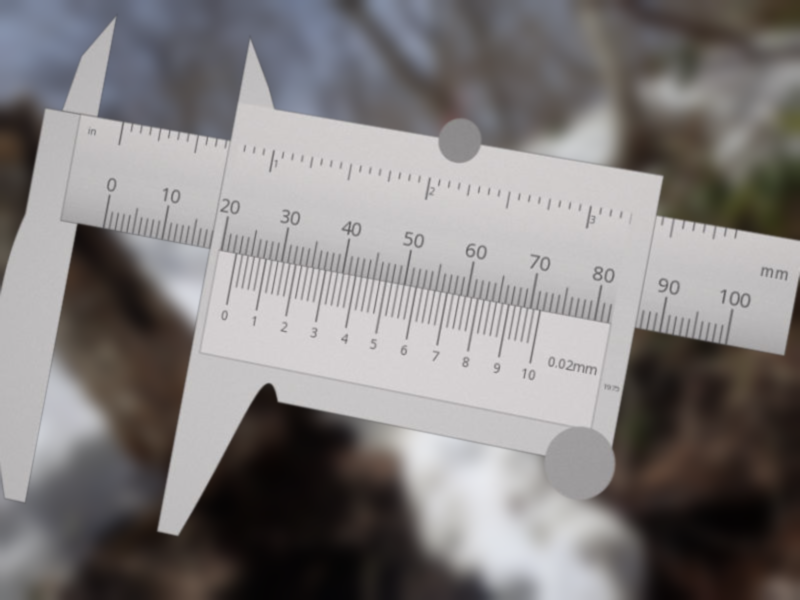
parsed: 22.5 mm
